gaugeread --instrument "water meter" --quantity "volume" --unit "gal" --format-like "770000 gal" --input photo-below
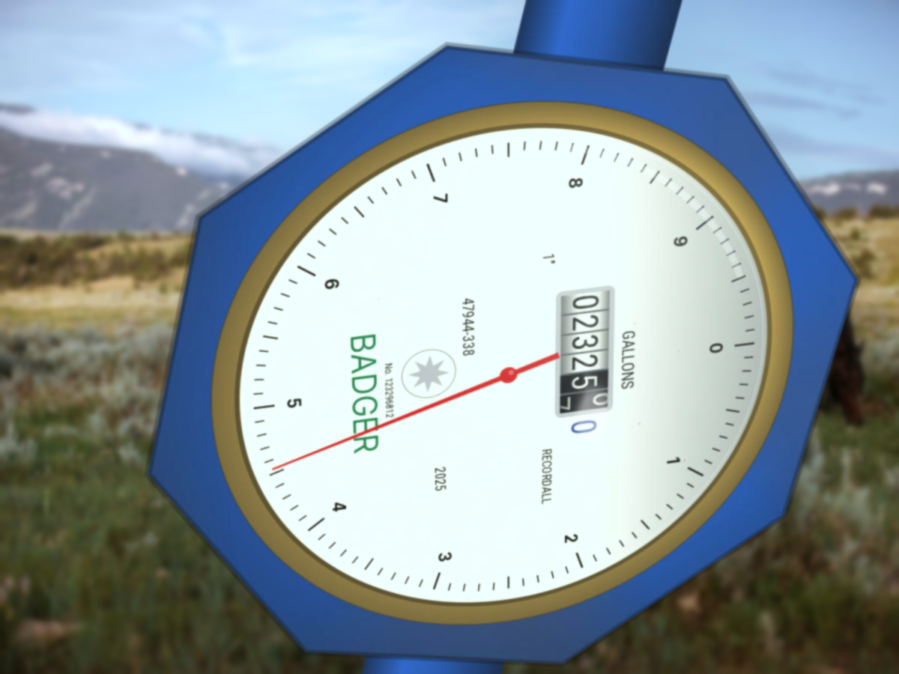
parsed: 232564.5 gal
